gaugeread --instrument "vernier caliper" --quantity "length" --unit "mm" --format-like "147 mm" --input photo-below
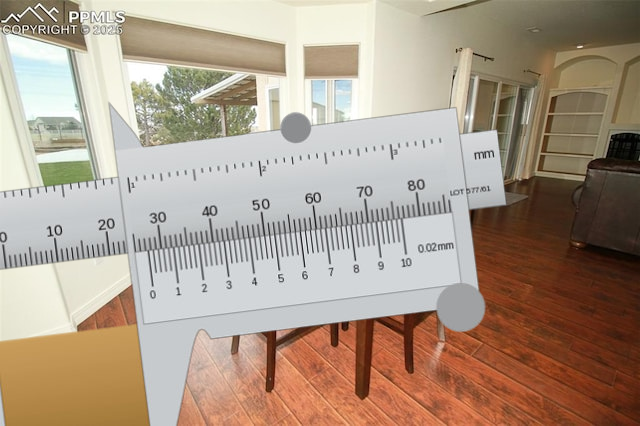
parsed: 27.5 mm
